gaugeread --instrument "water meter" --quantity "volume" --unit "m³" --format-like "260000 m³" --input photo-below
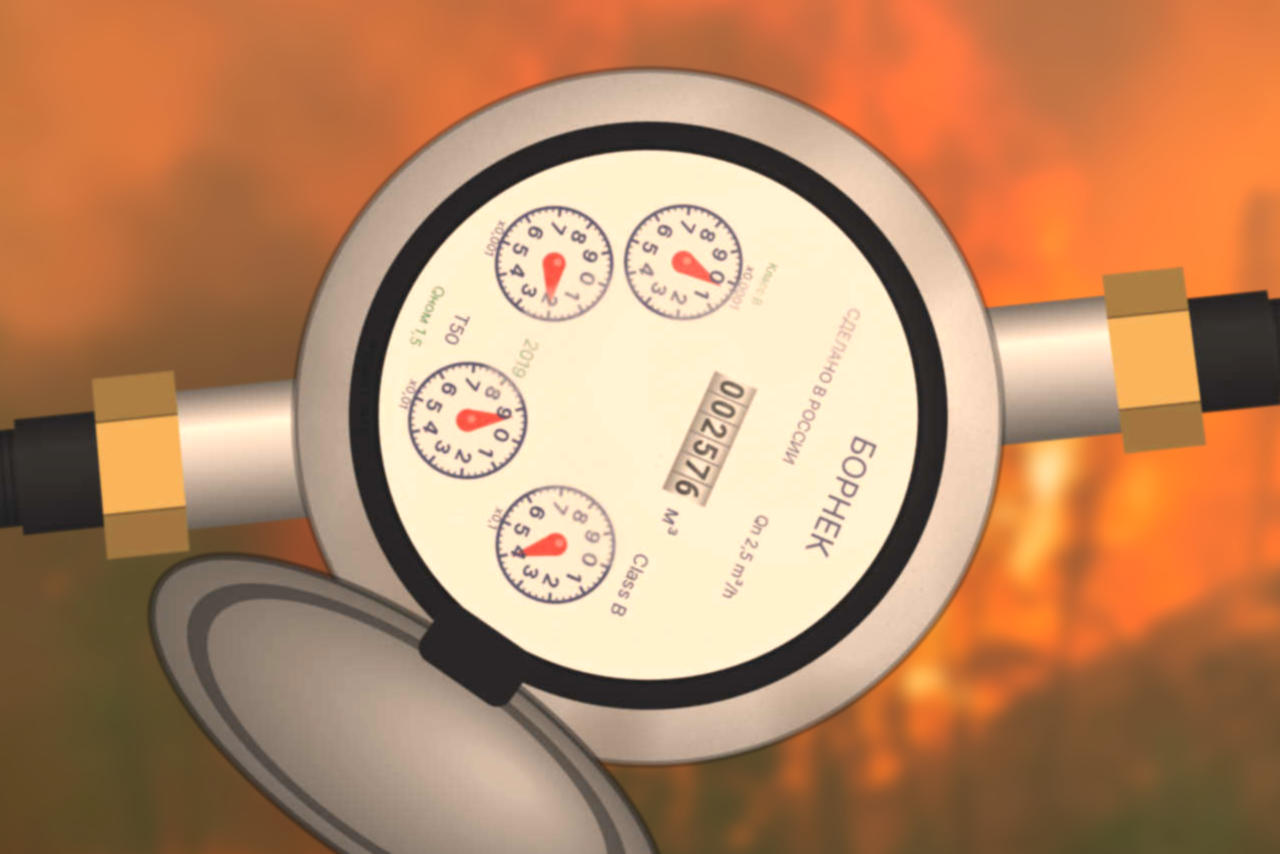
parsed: 2576.3920 m³
